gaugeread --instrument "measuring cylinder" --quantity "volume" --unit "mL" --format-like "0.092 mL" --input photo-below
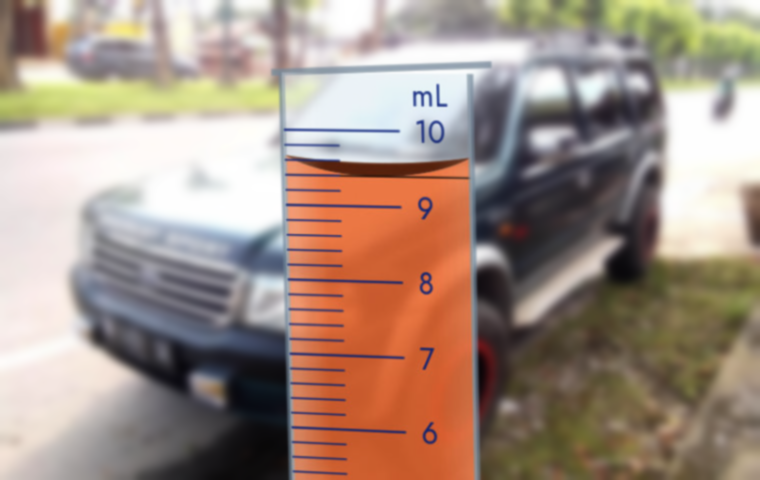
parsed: 9.4 mL
